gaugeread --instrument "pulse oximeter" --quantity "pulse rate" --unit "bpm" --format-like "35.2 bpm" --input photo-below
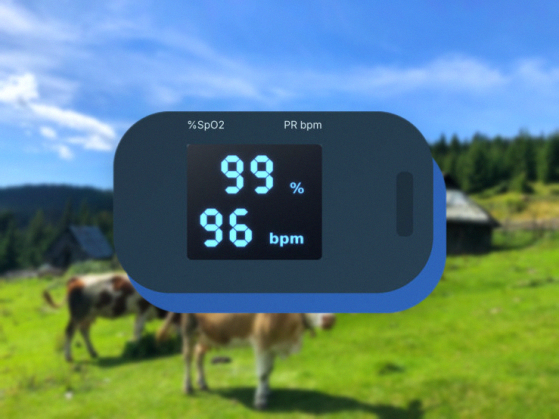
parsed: 96 bpm
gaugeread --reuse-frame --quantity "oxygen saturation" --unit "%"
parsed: 99 %
